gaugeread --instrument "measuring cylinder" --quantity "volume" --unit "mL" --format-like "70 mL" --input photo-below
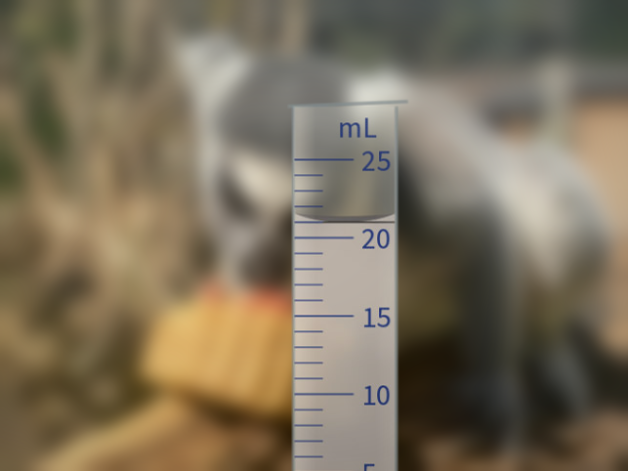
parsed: 21 mL
